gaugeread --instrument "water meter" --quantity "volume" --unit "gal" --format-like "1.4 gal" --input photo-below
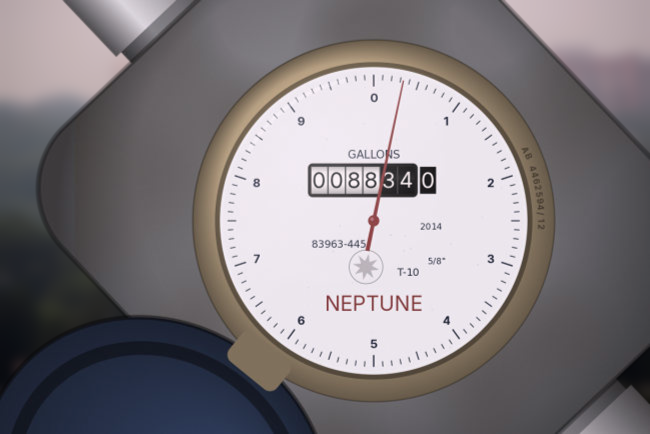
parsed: 88340.3 gal
